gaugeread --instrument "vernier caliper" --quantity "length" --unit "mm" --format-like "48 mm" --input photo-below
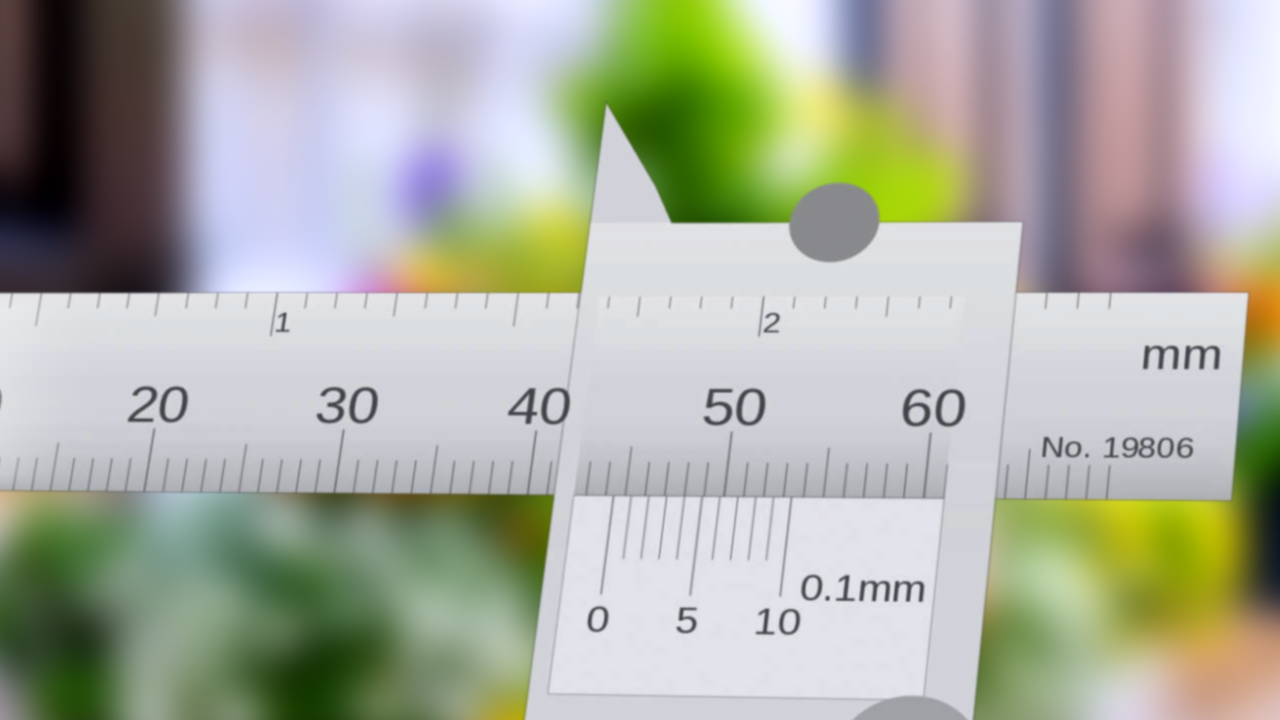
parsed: 44.4 mm
